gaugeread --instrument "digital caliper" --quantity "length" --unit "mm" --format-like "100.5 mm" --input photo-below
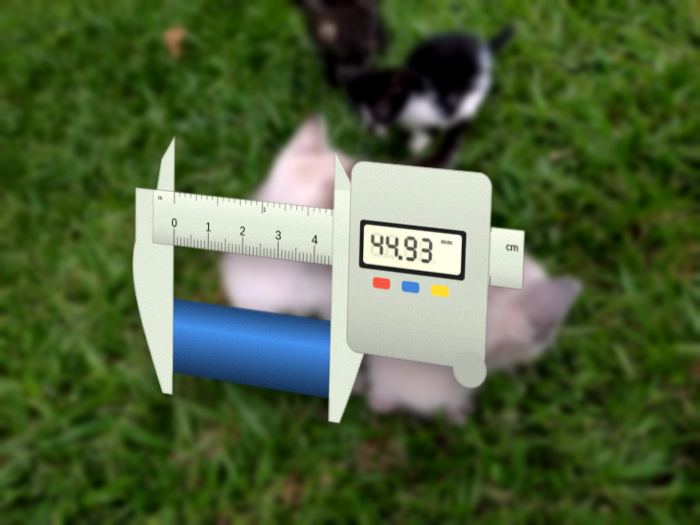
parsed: 44.93 mm
